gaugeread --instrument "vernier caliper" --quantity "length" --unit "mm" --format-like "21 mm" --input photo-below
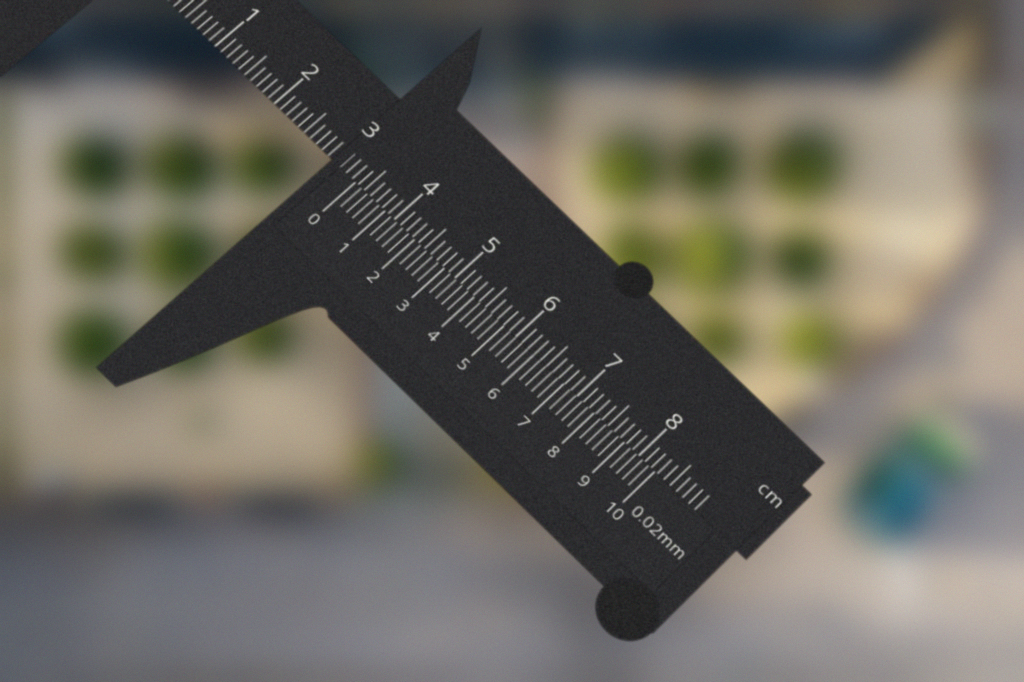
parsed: 33.6 mm
